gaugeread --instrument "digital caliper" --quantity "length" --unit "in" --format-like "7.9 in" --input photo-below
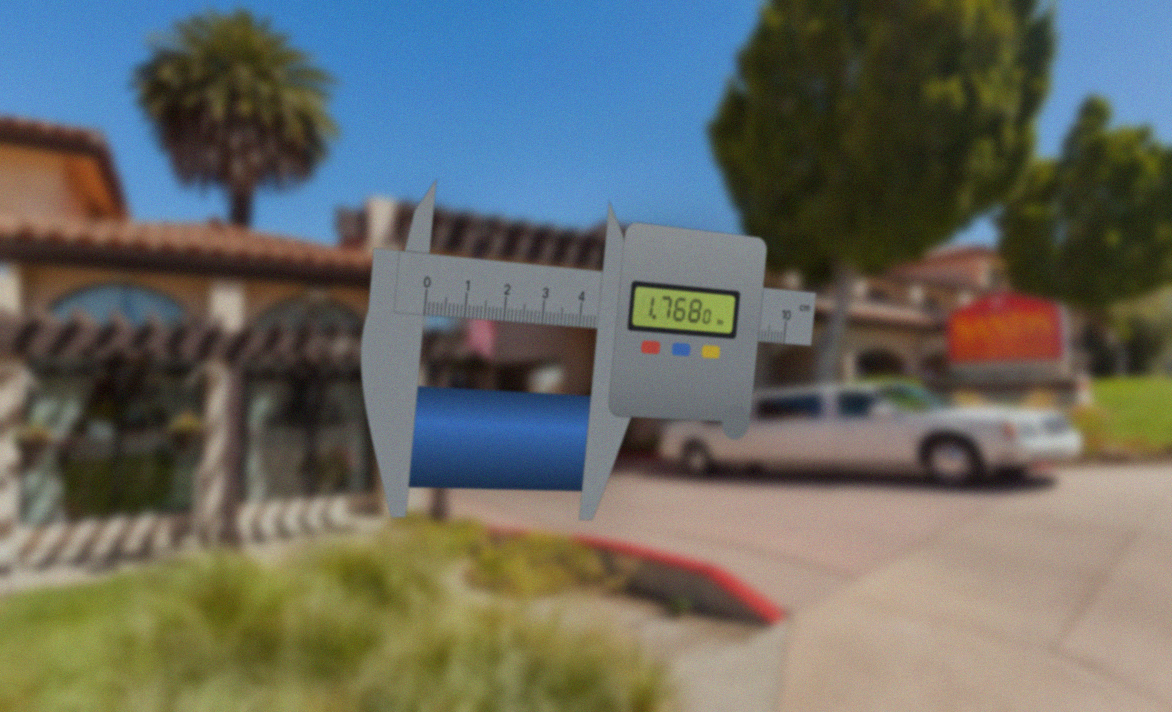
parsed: 1.7680 in
